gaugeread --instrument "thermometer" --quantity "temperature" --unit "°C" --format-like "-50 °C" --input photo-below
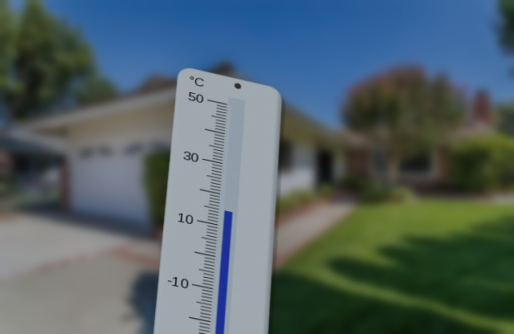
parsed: 15 °C
